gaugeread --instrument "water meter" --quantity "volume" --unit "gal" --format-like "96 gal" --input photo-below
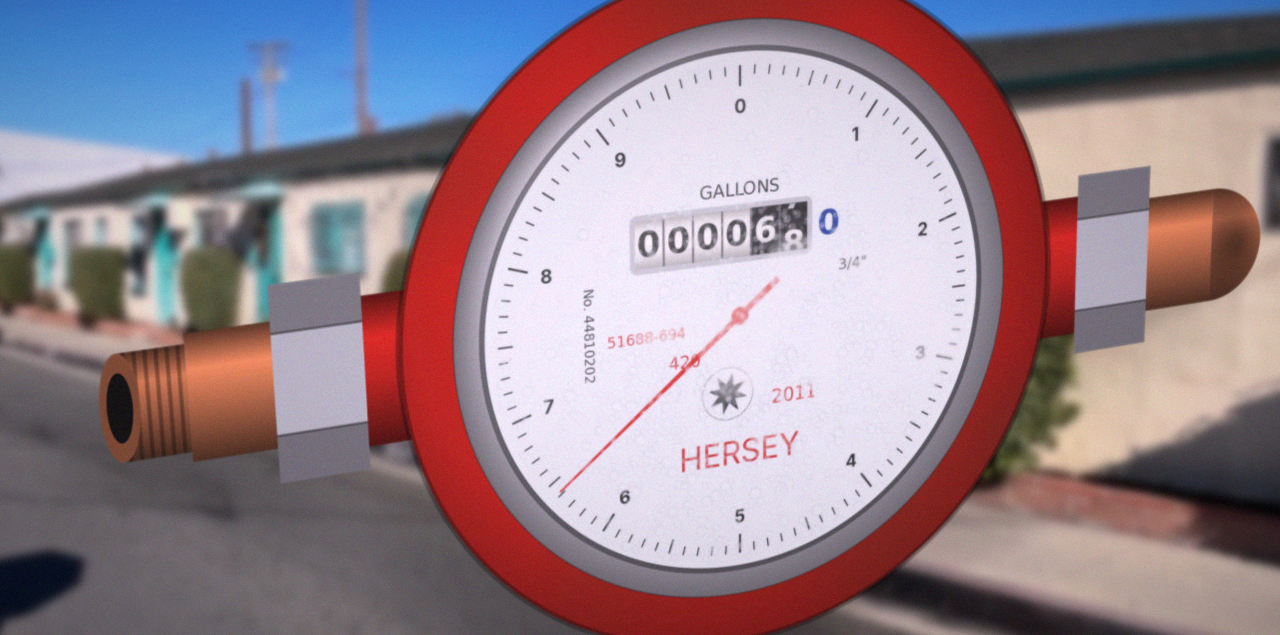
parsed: 676.4 gal
